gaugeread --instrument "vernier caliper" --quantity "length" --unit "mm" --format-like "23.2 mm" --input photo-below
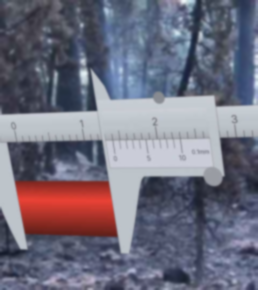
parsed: 14.0 mm
